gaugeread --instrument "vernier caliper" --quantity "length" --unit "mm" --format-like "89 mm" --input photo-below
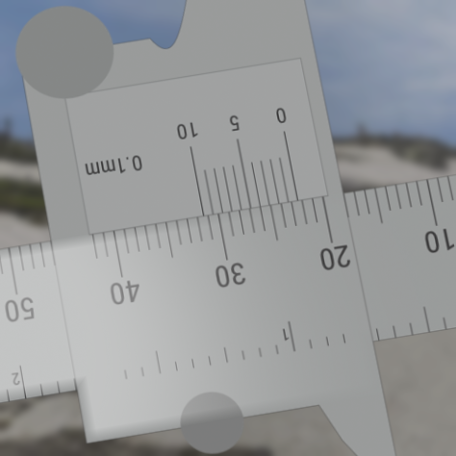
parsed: 22.4 mm
